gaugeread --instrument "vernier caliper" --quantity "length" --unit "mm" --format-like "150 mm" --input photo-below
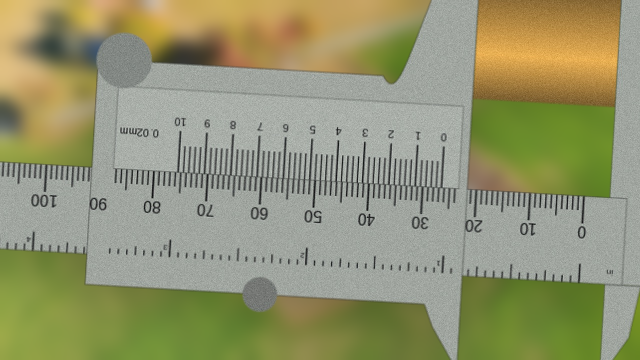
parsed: 26.5 mm
